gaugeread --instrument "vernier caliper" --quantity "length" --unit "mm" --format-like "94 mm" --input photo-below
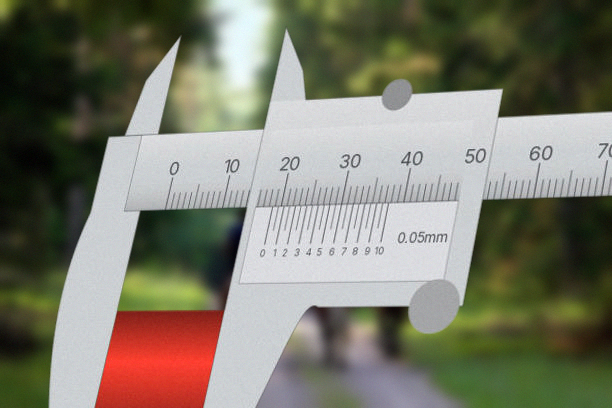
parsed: 18.6 mm
